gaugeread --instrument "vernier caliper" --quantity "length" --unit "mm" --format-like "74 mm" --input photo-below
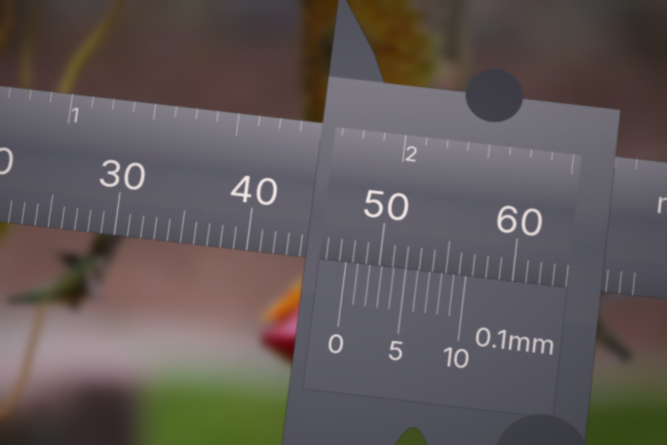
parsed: 47.5 mm
